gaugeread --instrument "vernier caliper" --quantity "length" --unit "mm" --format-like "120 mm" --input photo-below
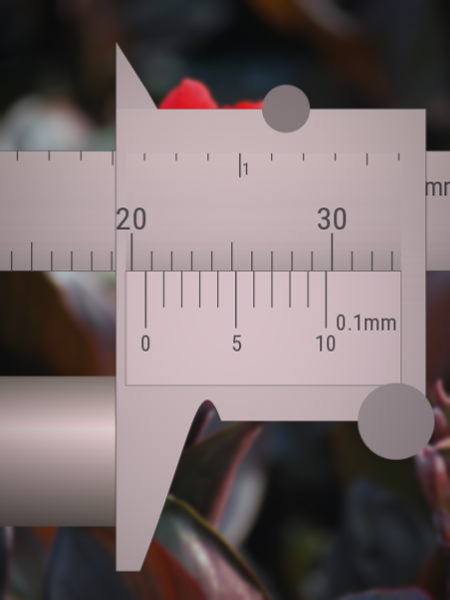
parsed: 20.7 mm
